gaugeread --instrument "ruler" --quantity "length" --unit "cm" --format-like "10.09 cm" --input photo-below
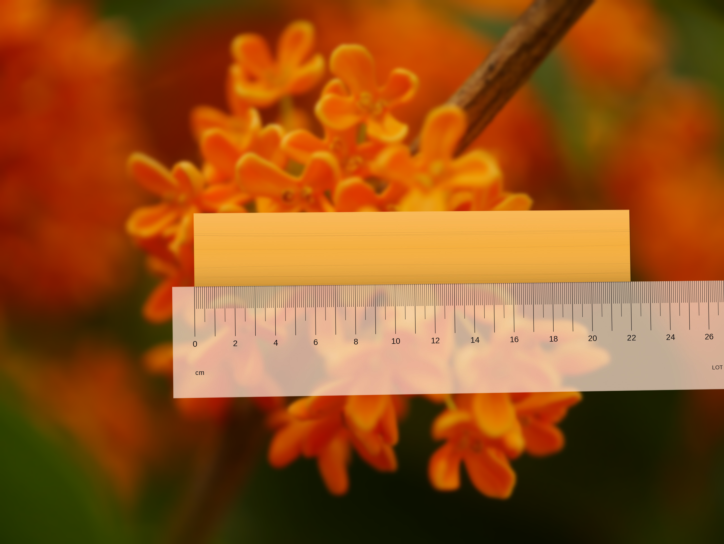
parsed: 22 cm
